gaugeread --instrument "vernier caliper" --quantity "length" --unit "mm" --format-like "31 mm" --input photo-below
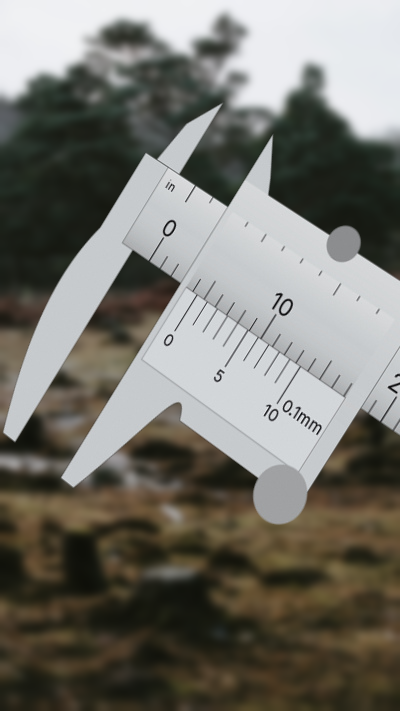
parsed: 4.4 mm
